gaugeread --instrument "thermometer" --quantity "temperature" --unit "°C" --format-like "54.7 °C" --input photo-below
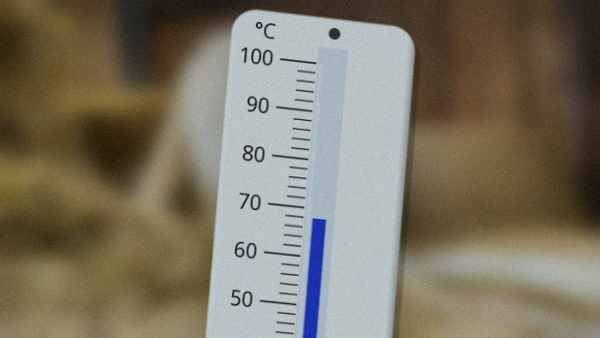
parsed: 68 °C
